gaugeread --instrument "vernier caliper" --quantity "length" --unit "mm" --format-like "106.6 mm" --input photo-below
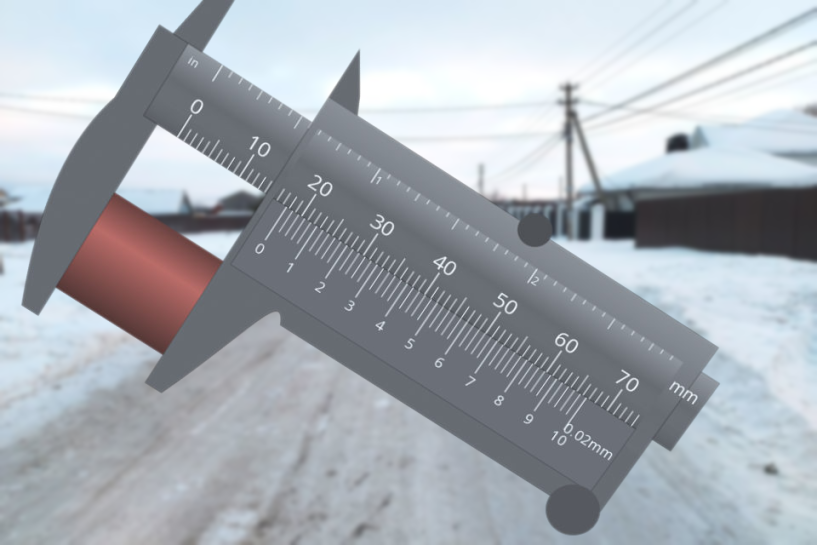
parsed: 17.6 mm
